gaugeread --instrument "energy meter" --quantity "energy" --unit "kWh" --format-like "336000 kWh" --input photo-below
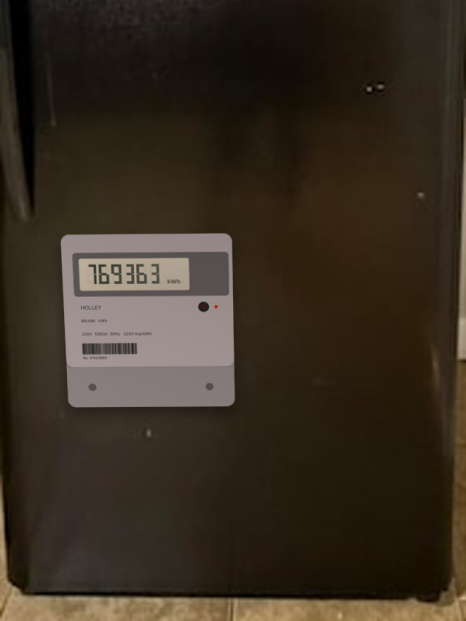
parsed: 769363 kWh
